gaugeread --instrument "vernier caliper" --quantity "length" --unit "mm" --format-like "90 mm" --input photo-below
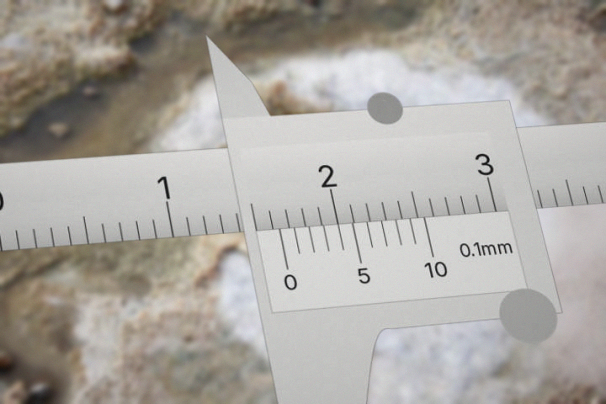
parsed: 16.4 mm
